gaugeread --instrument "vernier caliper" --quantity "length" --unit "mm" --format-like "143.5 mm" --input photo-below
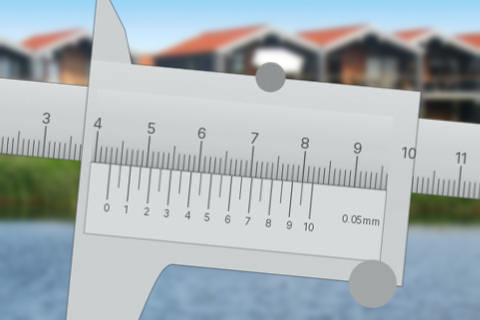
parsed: 43.0 mm
